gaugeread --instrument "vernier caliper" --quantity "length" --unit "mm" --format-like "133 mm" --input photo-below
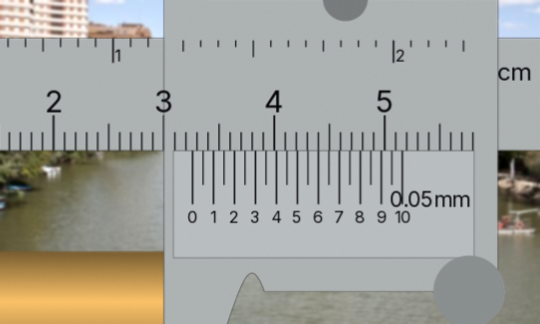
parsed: 32.6 mm
